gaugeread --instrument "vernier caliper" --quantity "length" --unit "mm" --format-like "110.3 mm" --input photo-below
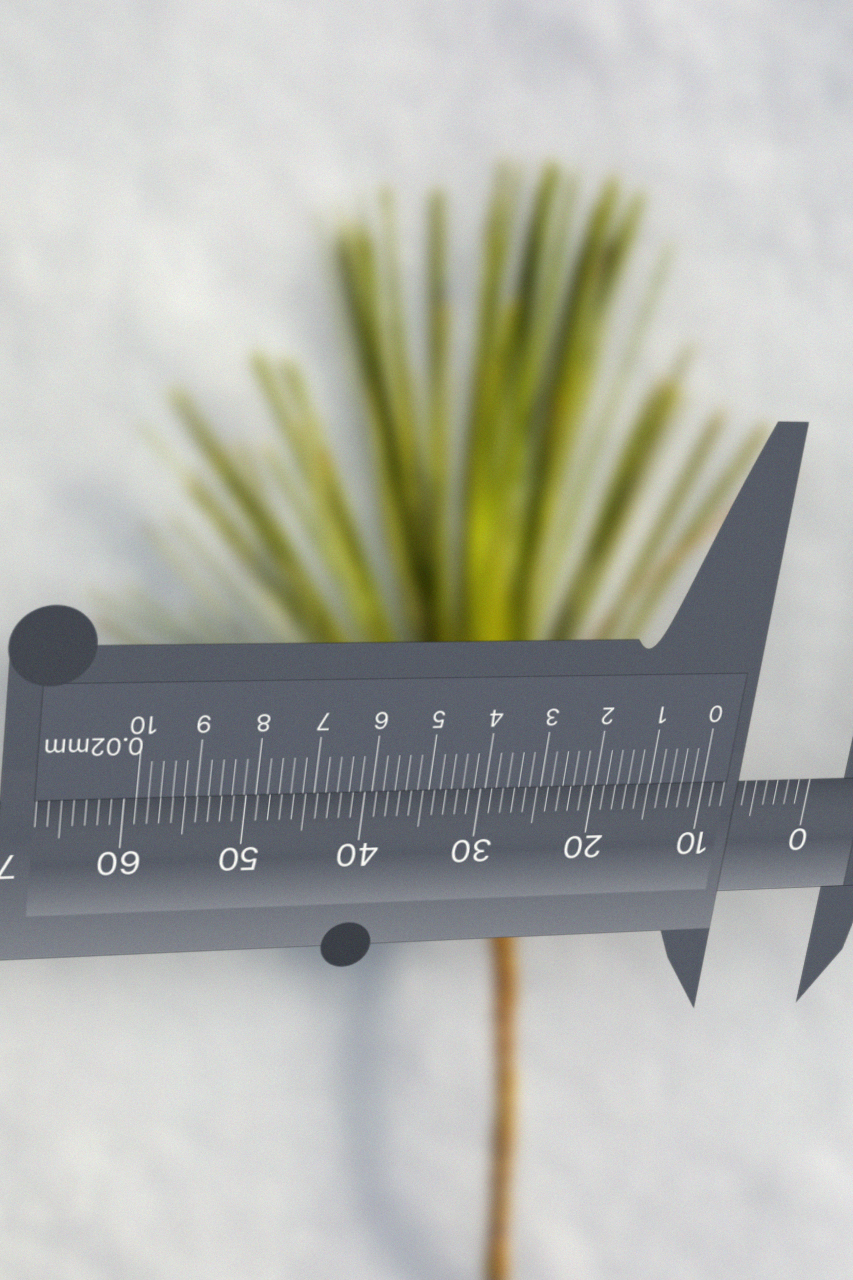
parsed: 10.0 mm
